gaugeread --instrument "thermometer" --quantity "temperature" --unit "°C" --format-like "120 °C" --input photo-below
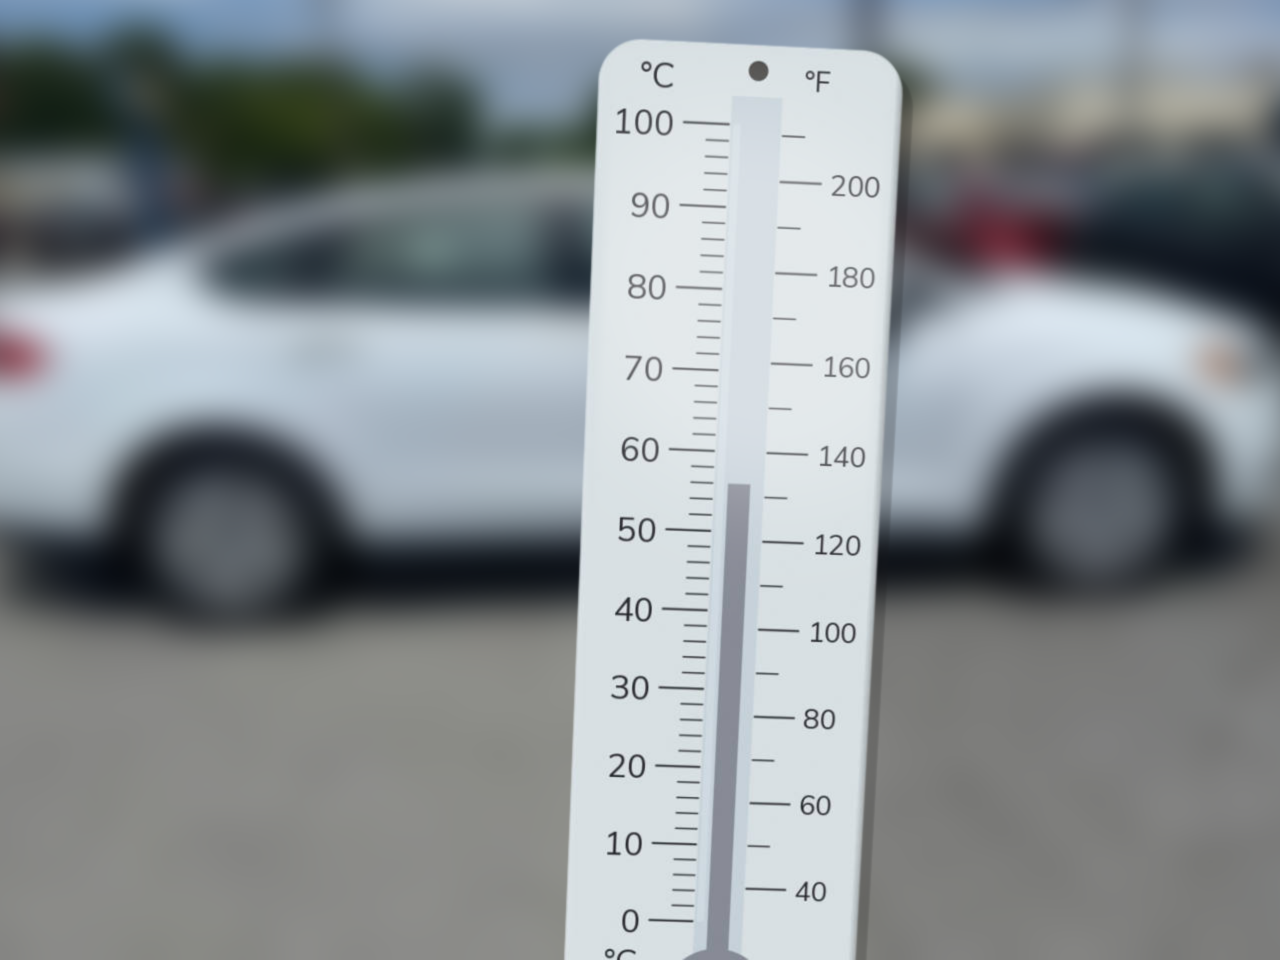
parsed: 56 °C
